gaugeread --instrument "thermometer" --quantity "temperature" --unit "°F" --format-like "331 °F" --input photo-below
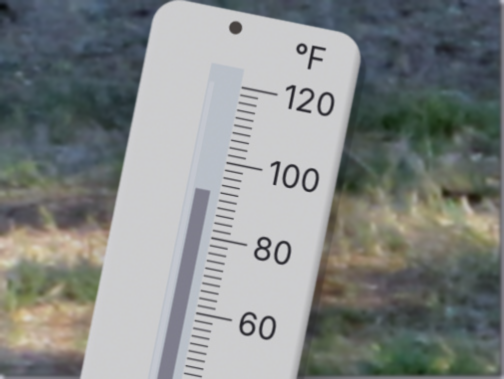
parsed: 92 °F
